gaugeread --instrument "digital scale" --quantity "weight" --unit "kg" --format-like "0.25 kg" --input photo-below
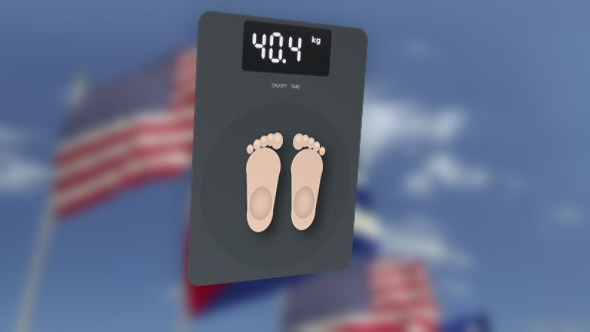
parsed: 40.4 kg
